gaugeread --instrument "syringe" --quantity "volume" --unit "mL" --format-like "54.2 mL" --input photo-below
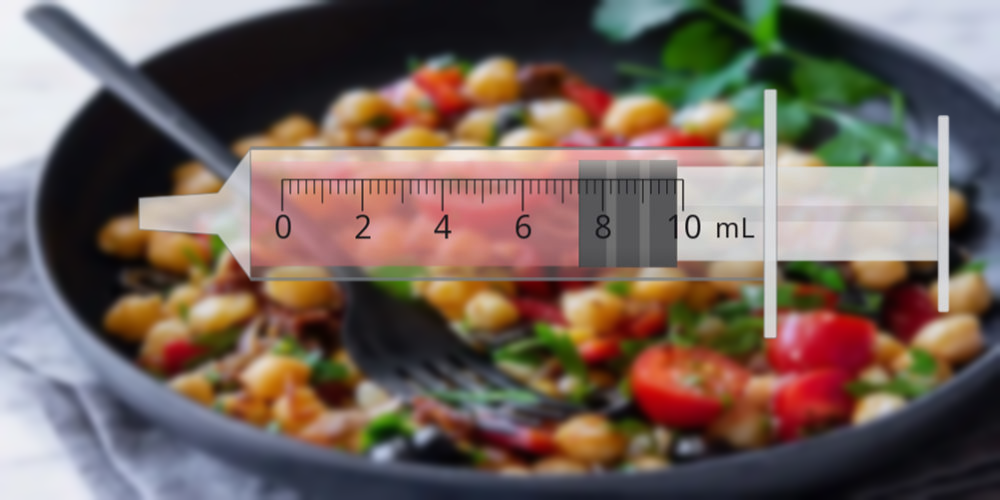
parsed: 7.4 mL
